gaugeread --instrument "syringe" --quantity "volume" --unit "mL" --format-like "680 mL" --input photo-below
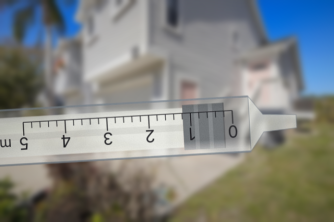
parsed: 0.2 mL
